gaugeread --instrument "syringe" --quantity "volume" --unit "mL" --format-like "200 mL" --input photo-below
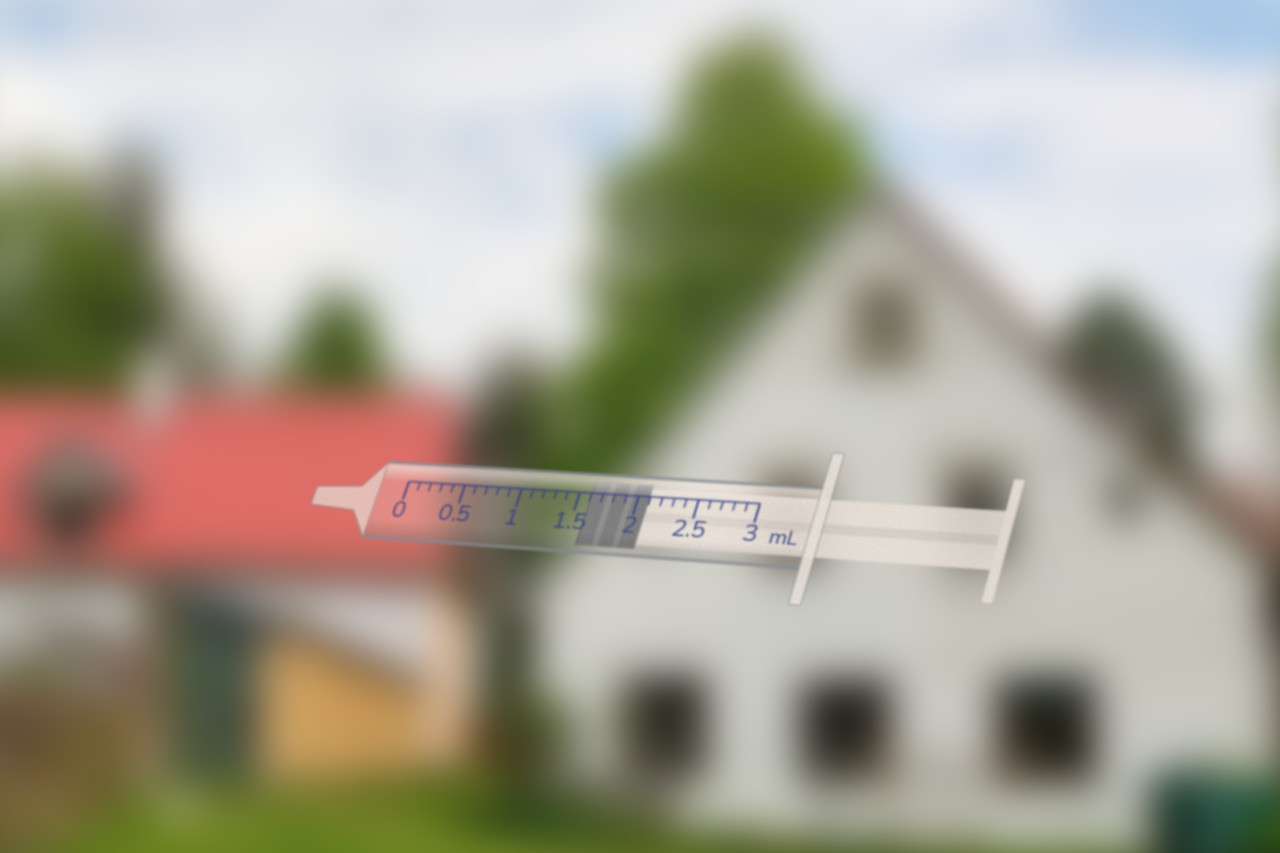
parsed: 1.6 mL
